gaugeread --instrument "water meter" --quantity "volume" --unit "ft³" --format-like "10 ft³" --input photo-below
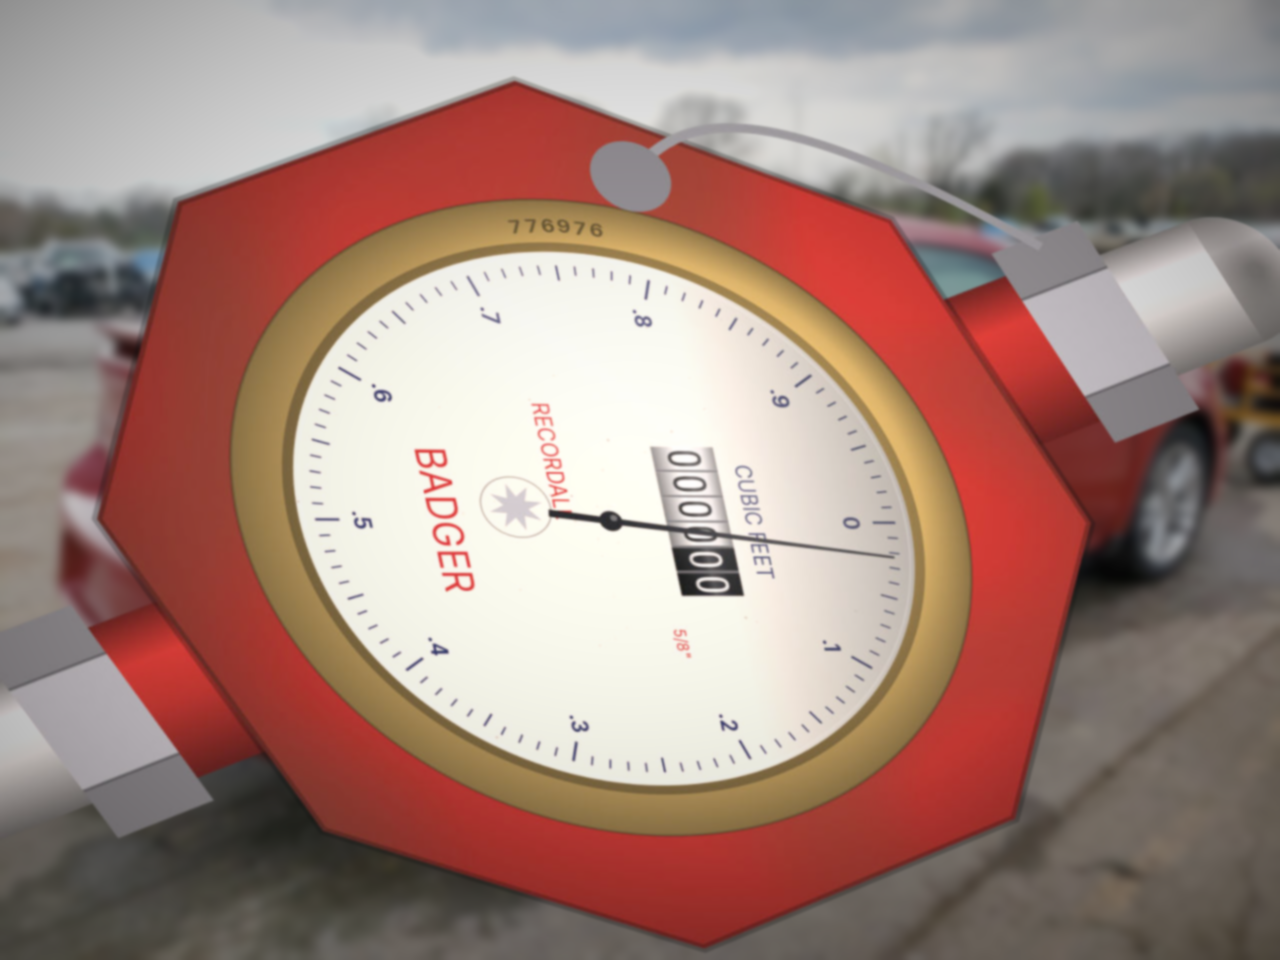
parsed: 0.02 ft³
